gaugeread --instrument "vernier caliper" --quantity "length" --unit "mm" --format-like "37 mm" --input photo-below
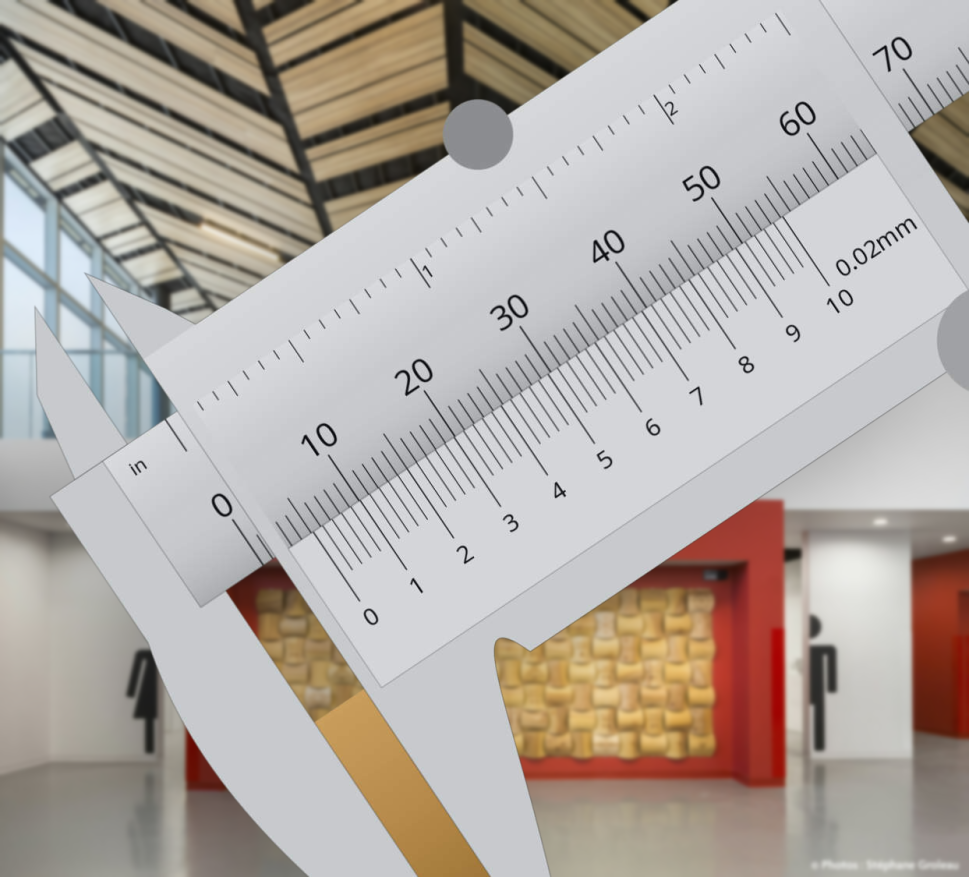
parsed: 5.2 mm
